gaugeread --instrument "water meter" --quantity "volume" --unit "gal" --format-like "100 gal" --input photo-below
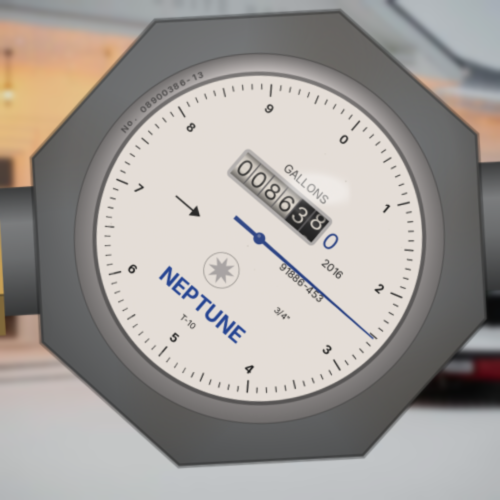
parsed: 86382.5 gal
